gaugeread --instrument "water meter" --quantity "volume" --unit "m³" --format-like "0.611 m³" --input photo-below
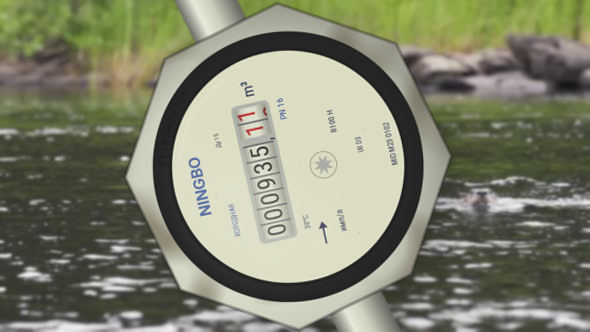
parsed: 935.11 m³
